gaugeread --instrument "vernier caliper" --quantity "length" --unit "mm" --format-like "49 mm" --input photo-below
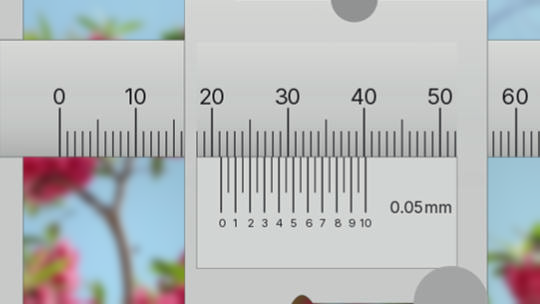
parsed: 21.2 mm
